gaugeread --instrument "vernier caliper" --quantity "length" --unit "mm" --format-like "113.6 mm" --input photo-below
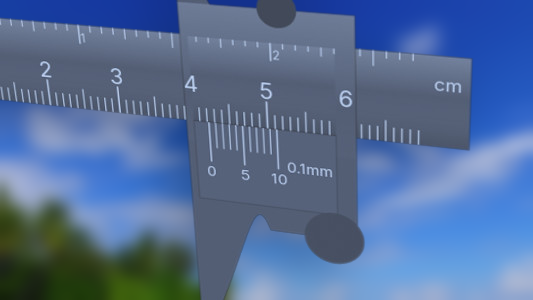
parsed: 42.2 mm
